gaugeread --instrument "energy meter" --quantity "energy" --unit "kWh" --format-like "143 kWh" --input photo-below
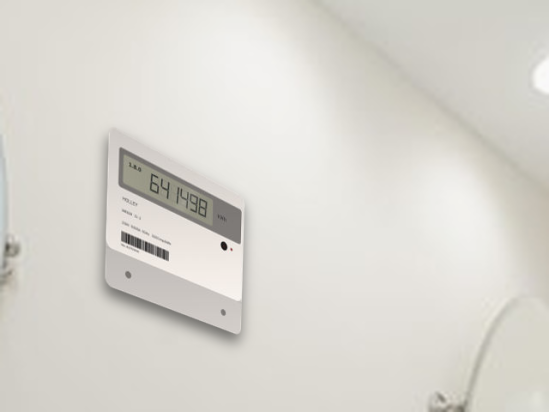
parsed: 641498 kWh
